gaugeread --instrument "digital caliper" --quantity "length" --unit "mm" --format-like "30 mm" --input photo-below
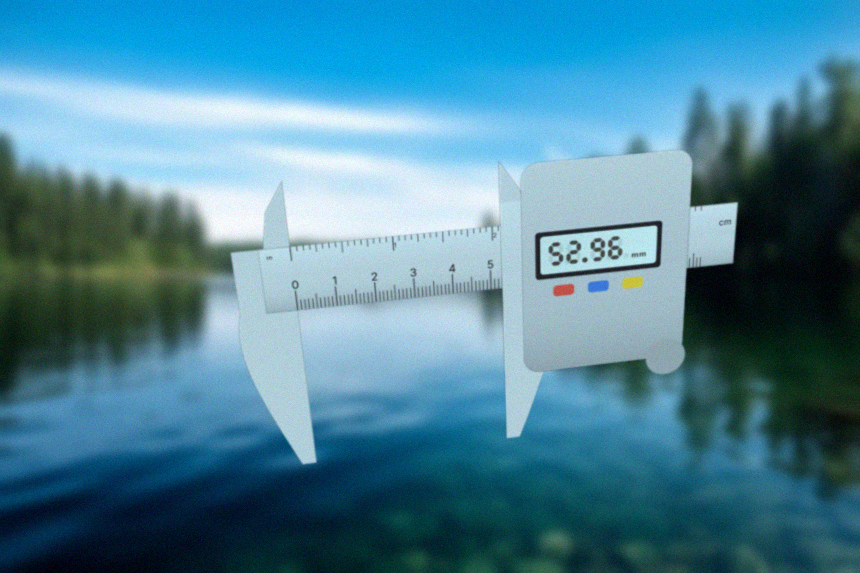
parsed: 52.96 mm
